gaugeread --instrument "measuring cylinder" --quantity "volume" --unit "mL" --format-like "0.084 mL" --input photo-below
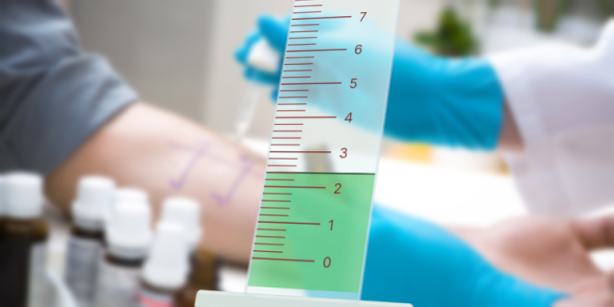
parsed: 2.4 mL
